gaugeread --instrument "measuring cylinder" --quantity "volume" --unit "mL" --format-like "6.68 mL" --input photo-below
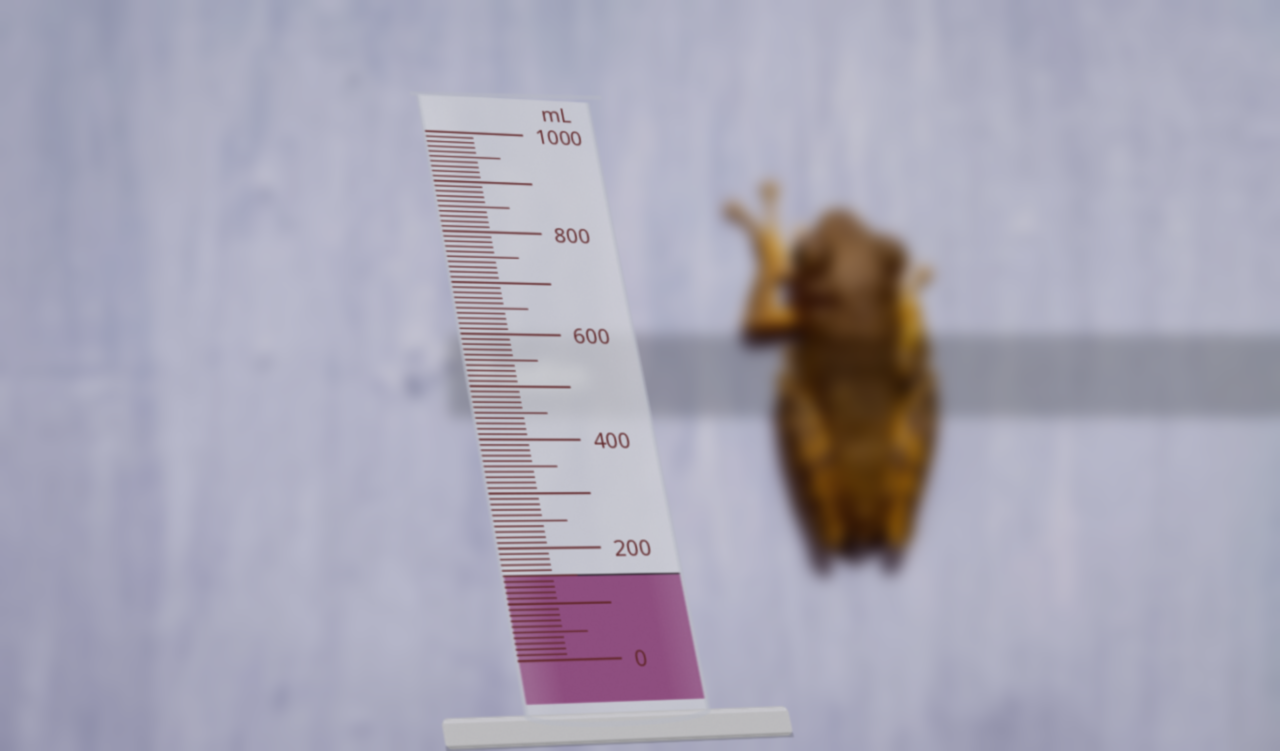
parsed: 150 mL
